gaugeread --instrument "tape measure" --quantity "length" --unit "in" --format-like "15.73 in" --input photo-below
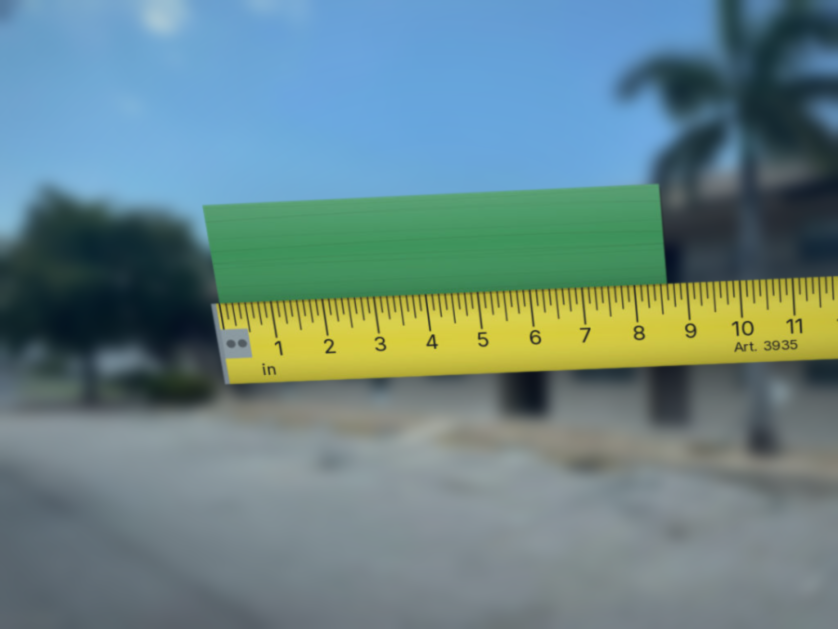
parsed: 8.625 in
